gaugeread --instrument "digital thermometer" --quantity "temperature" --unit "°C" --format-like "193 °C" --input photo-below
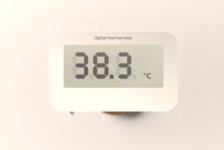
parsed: 38.3 °C
